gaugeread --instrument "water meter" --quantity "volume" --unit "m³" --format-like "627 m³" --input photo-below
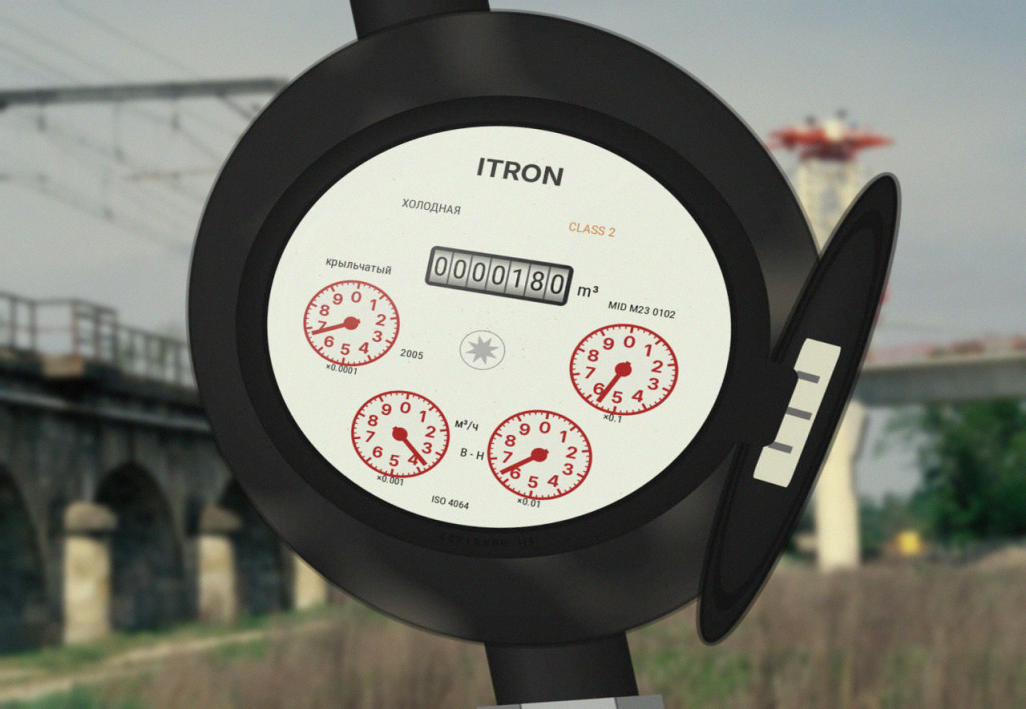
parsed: 180.5636 m³
